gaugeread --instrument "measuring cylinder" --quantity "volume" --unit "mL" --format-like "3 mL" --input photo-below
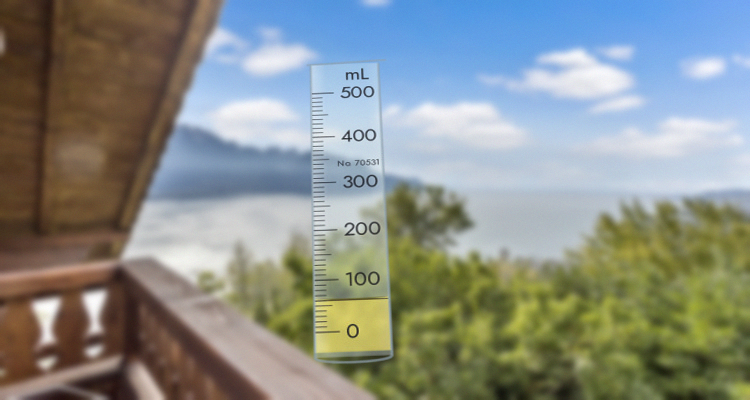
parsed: 60 mL
